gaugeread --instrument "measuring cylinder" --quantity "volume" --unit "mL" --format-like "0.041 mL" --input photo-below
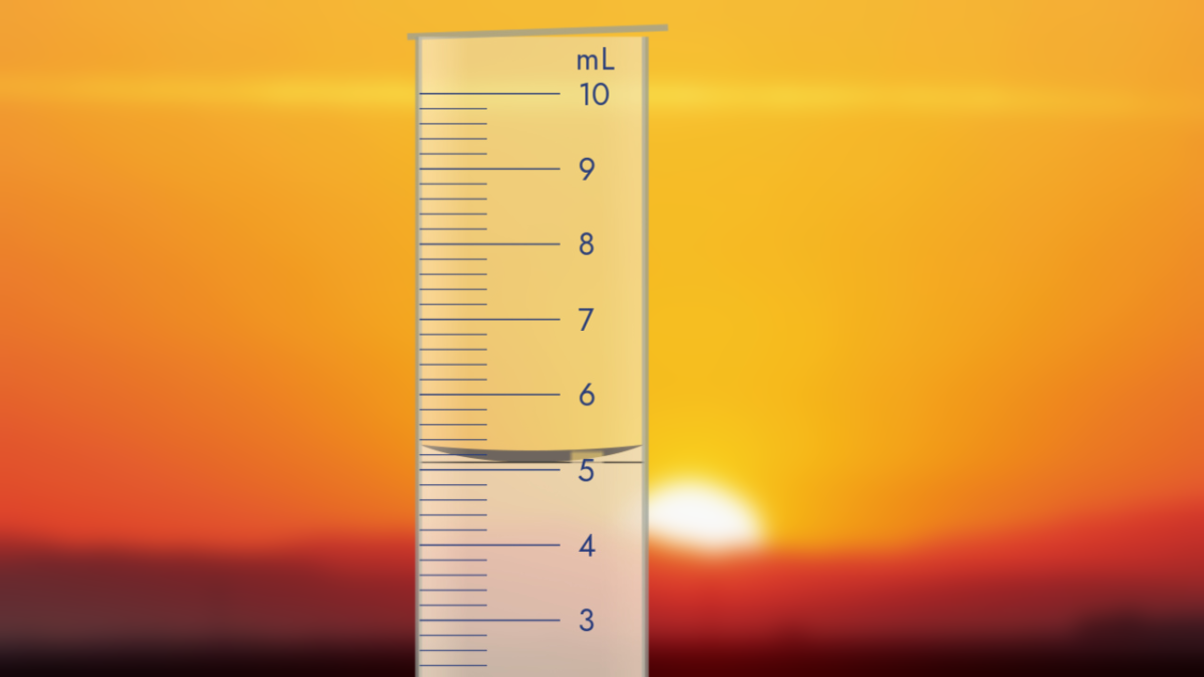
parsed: 5.1 mL
